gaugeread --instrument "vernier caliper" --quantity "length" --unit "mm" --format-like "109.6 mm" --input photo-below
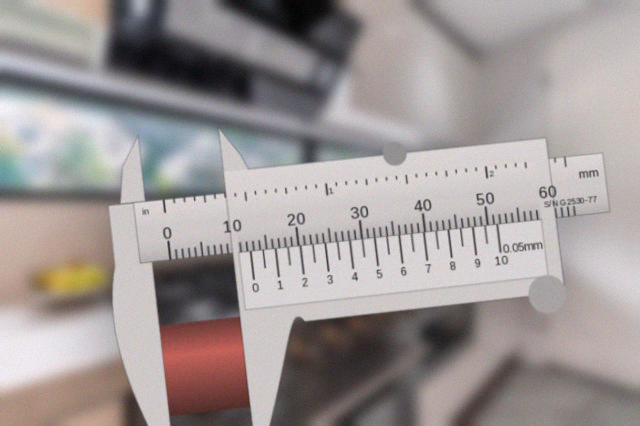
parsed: 12.5 mm
